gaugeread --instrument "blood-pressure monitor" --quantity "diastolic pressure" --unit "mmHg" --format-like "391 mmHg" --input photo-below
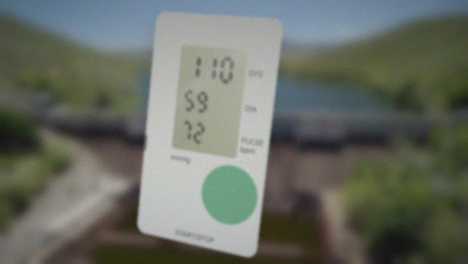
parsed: 59 mmHg
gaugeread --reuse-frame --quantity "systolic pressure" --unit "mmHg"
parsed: 110 mmHg
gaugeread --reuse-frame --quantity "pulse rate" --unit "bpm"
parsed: 72 bpm
